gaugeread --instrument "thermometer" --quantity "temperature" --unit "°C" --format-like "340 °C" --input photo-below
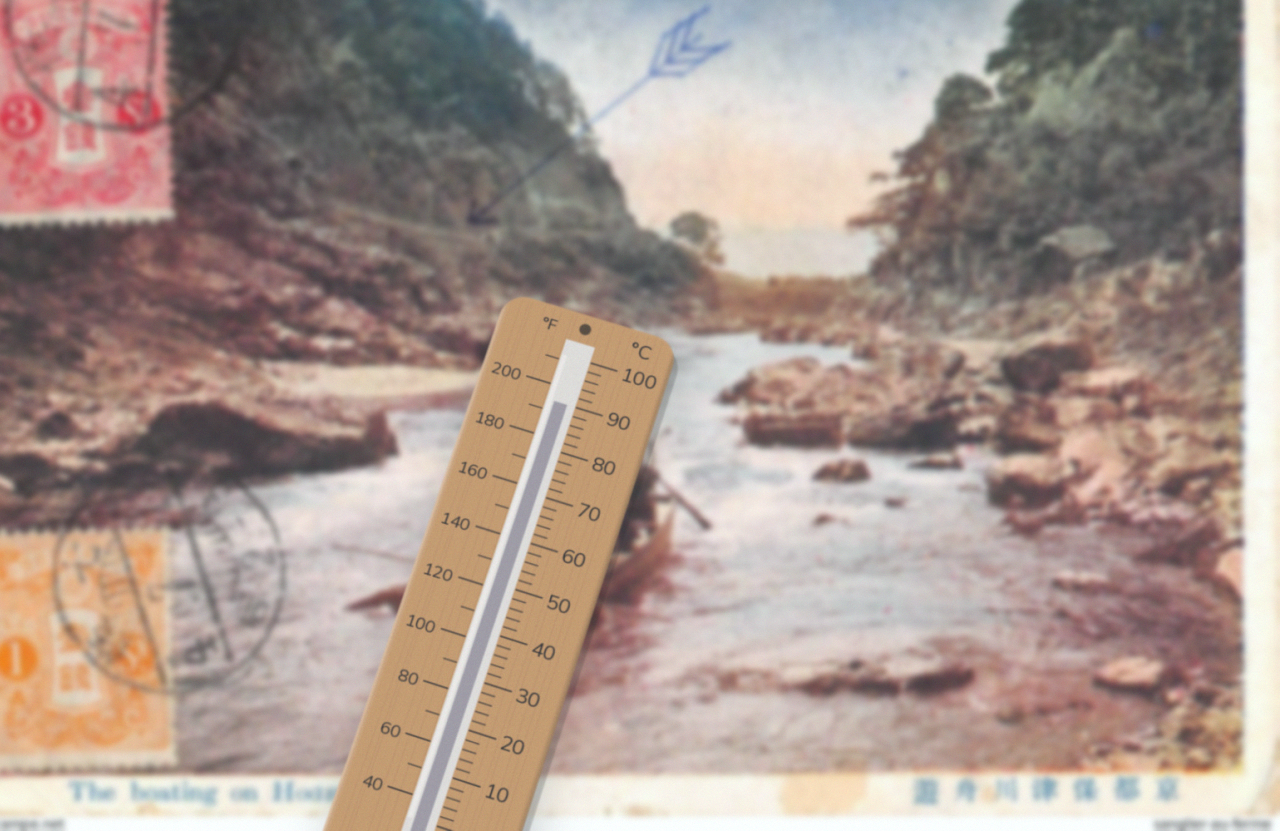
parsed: 90 °C
